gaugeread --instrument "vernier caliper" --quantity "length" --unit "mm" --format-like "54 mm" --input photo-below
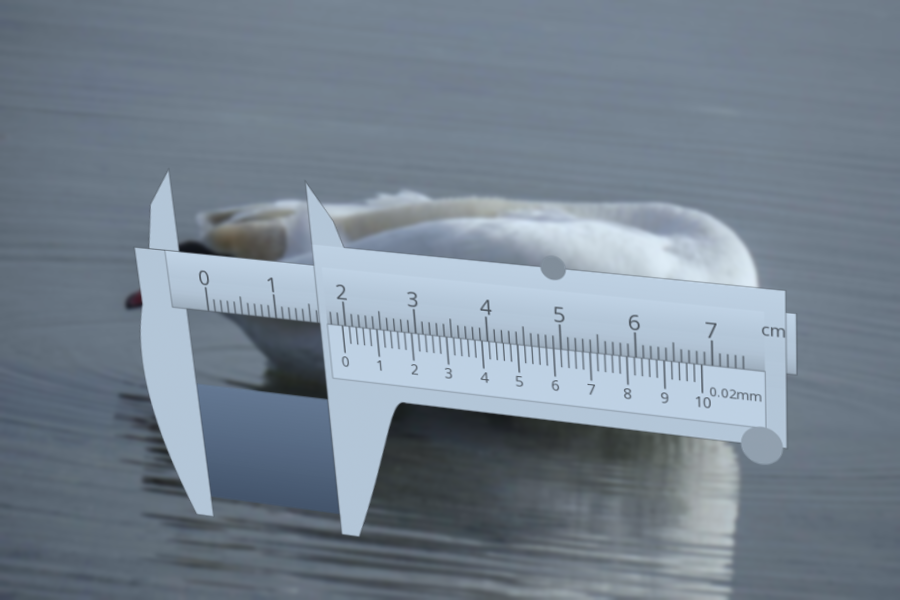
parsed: 19.6 mm
